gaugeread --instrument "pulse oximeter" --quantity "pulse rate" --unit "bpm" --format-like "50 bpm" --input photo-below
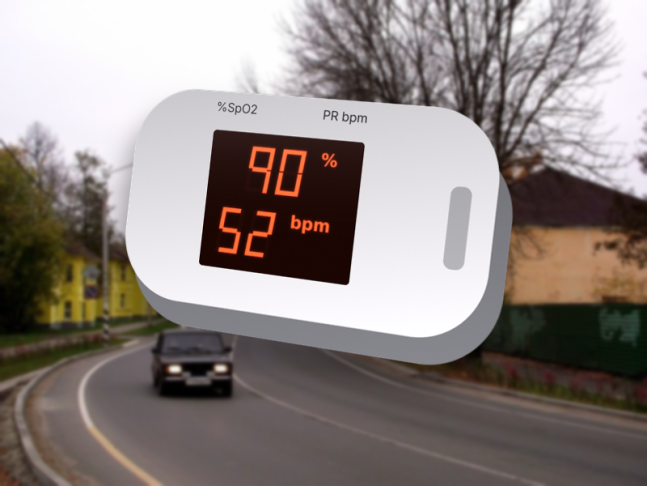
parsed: 52 bpm
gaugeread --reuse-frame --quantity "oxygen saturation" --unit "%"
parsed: 90 %
